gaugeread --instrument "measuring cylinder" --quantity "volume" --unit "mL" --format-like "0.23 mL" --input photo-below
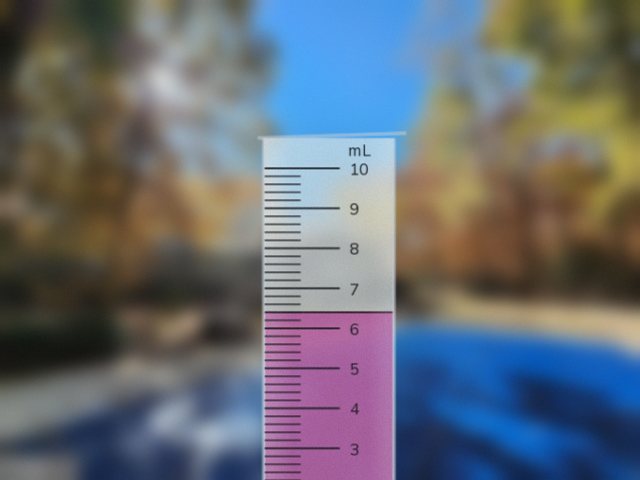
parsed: 6.4 mL
